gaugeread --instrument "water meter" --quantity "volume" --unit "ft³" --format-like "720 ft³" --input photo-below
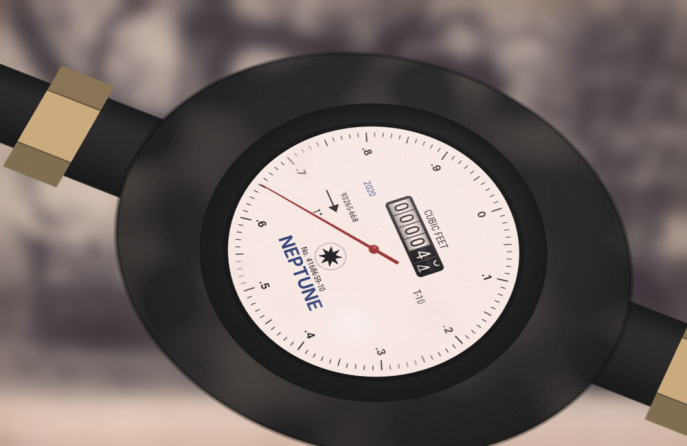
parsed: 43.65 ft³
